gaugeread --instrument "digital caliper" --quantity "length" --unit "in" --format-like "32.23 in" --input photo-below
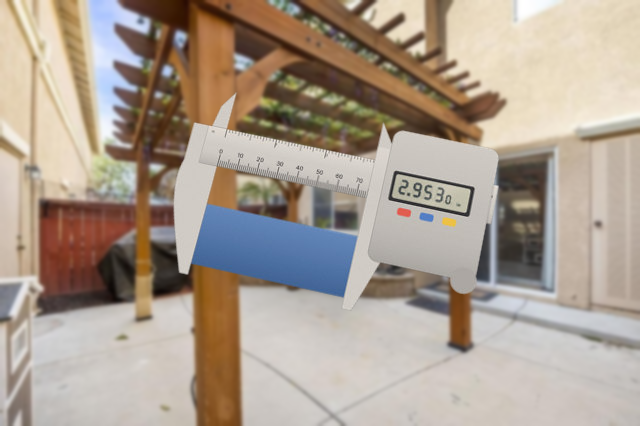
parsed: 2.9530 in
